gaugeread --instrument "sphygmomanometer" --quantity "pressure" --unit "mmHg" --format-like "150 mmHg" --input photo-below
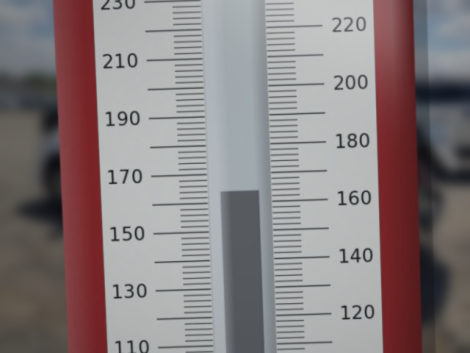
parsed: 164 mmHg
